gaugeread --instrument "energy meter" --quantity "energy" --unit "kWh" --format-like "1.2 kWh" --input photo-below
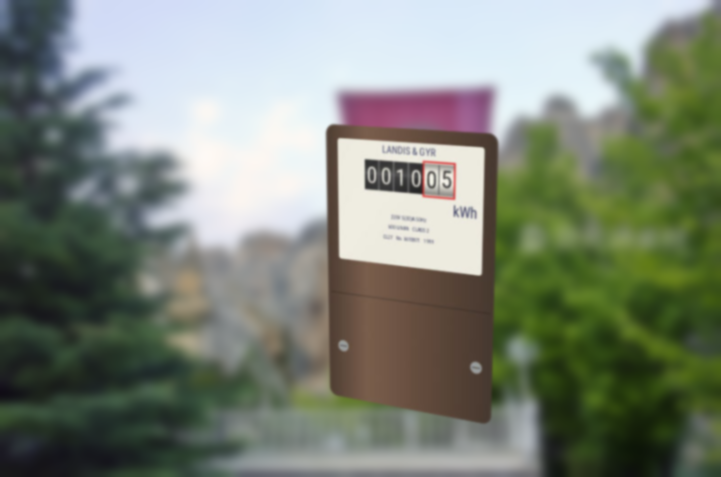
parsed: 10.05 kWh
